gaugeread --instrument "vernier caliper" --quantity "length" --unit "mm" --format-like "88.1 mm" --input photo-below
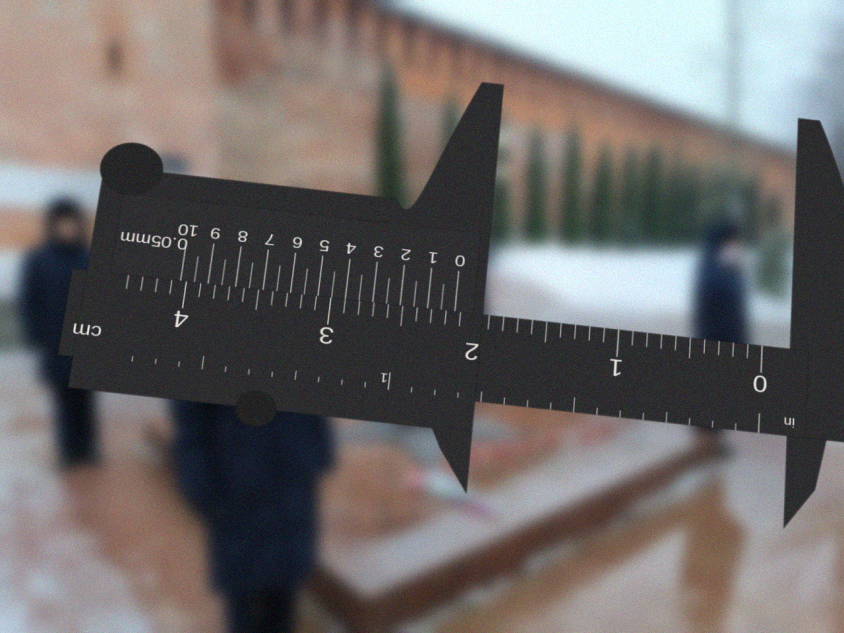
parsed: 21.4 mm
